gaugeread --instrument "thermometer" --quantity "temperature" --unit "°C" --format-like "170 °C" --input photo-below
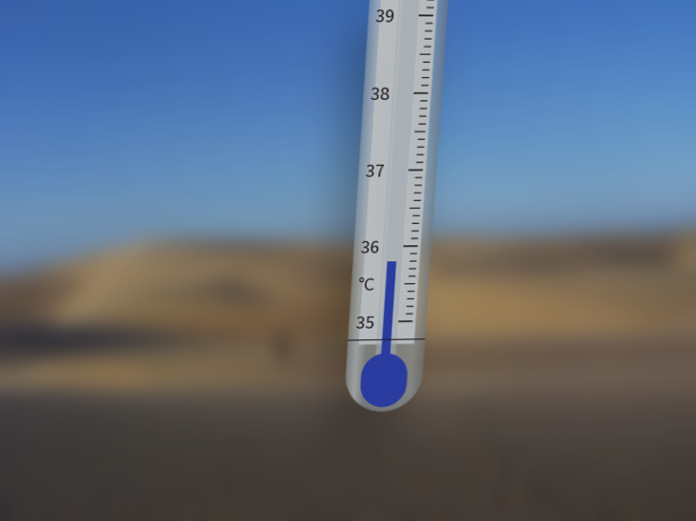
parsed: 35.8 °C
